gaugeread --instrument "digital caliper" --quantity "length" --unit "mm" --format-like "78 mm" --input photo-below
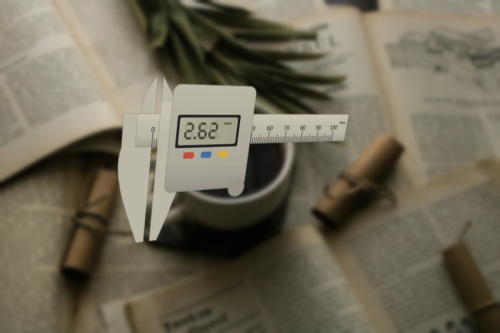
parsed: 2.62 mm
